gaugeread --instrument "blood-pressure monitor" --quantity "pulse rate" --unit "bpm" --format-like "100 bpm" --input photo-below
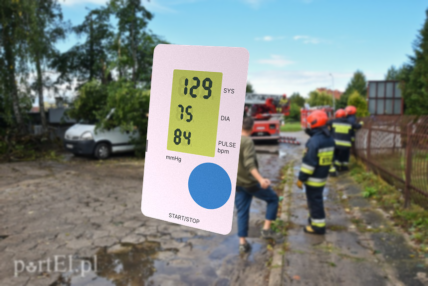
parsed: 84 bpm
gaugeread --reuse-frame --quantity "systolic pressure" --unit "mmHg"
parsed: 129 mmHg
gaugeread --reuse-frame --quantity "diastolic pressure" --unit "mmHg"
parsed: 75 mmHg
